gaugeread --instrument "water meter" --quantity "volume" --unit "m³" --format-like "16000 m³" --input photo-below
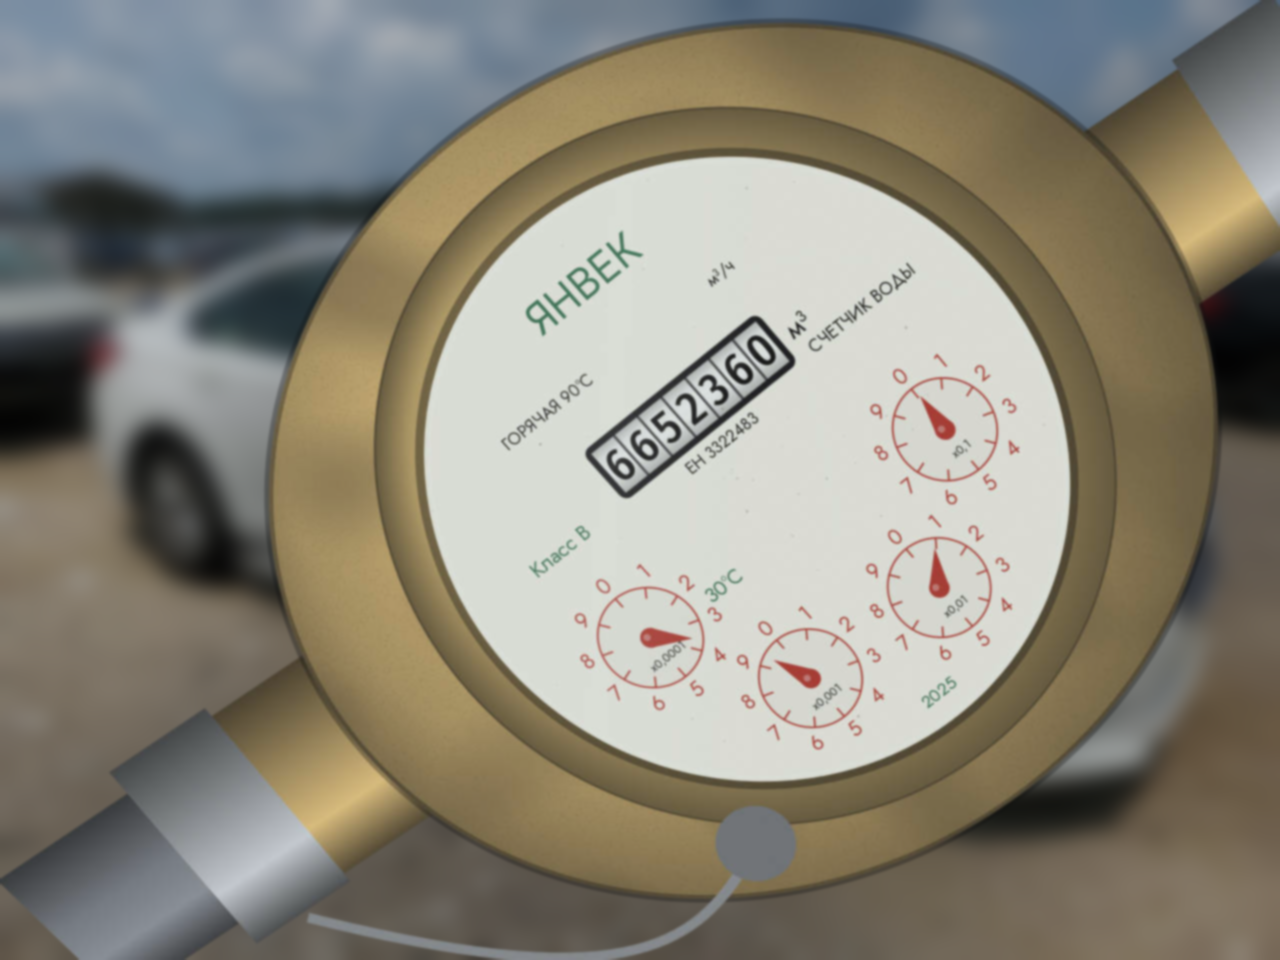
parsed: 6652360.0093 m³
